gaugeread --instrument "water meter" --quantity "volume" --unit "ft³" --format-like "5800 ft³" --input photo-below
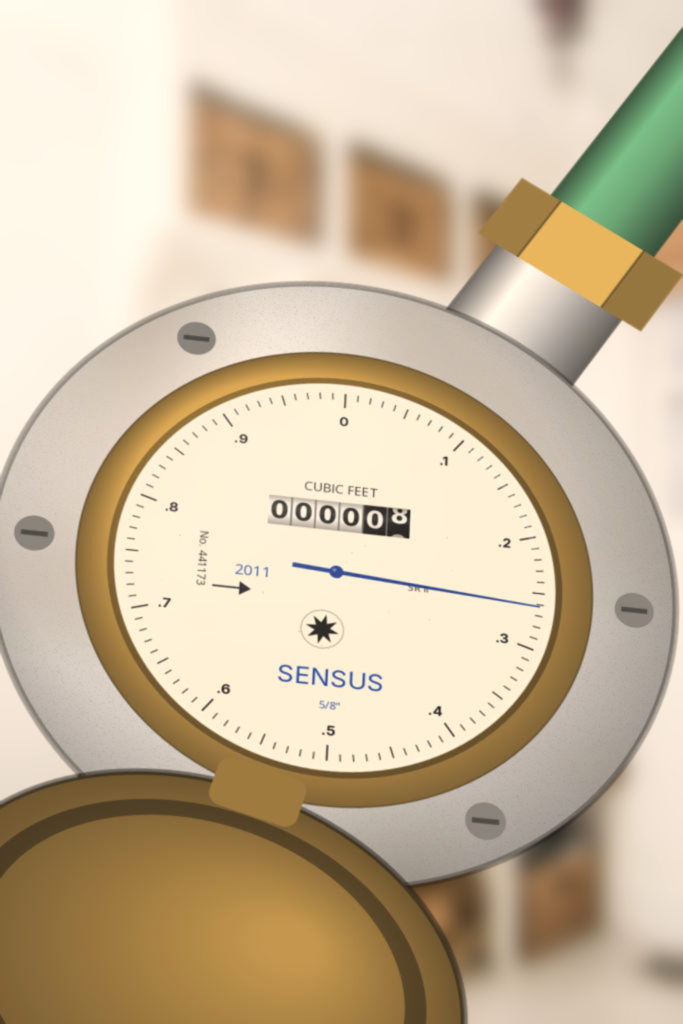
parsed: 8.26 ft³
